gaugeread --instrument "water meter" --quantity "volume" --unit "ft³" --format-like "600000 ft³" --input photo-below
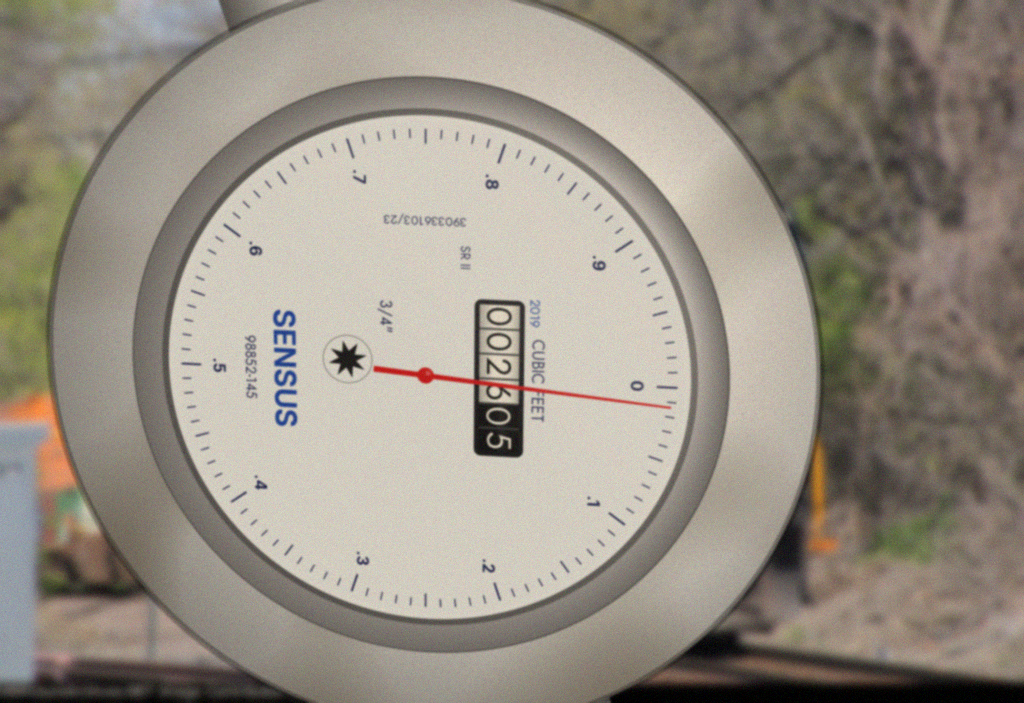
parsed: 2605.01 ft³
